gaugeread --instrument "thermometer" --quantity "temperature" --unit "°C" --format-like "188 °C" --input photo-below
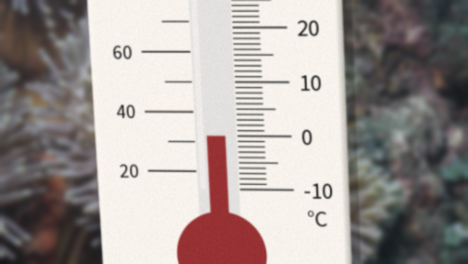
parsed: 0 °C
